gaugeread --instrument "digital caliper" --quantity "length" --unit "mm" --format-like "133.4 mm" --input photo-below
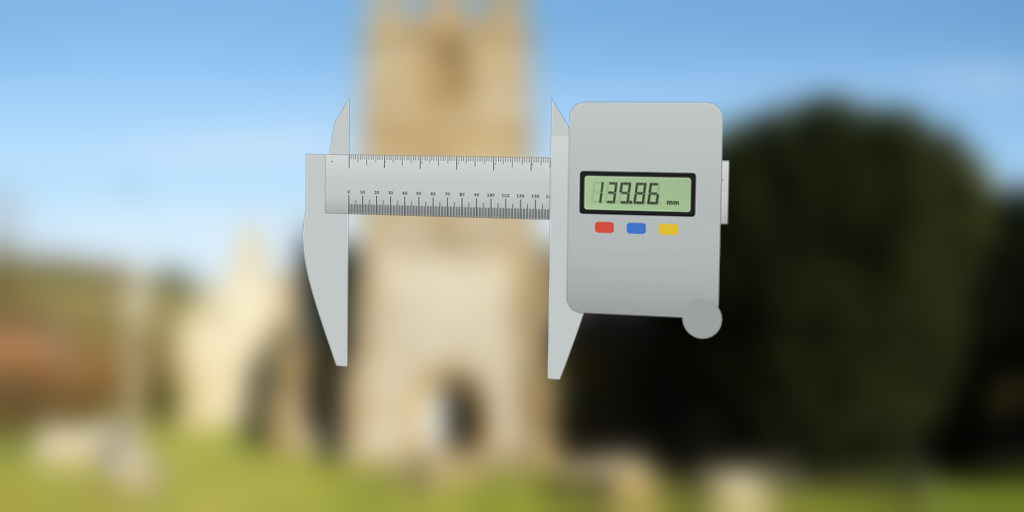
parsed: 139.86 mm
